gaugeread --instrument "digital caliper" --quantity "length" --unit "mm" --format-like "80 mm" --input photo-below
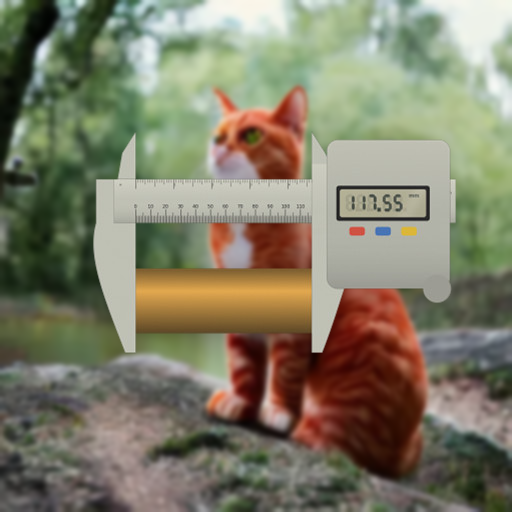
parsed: 117.55 mm
